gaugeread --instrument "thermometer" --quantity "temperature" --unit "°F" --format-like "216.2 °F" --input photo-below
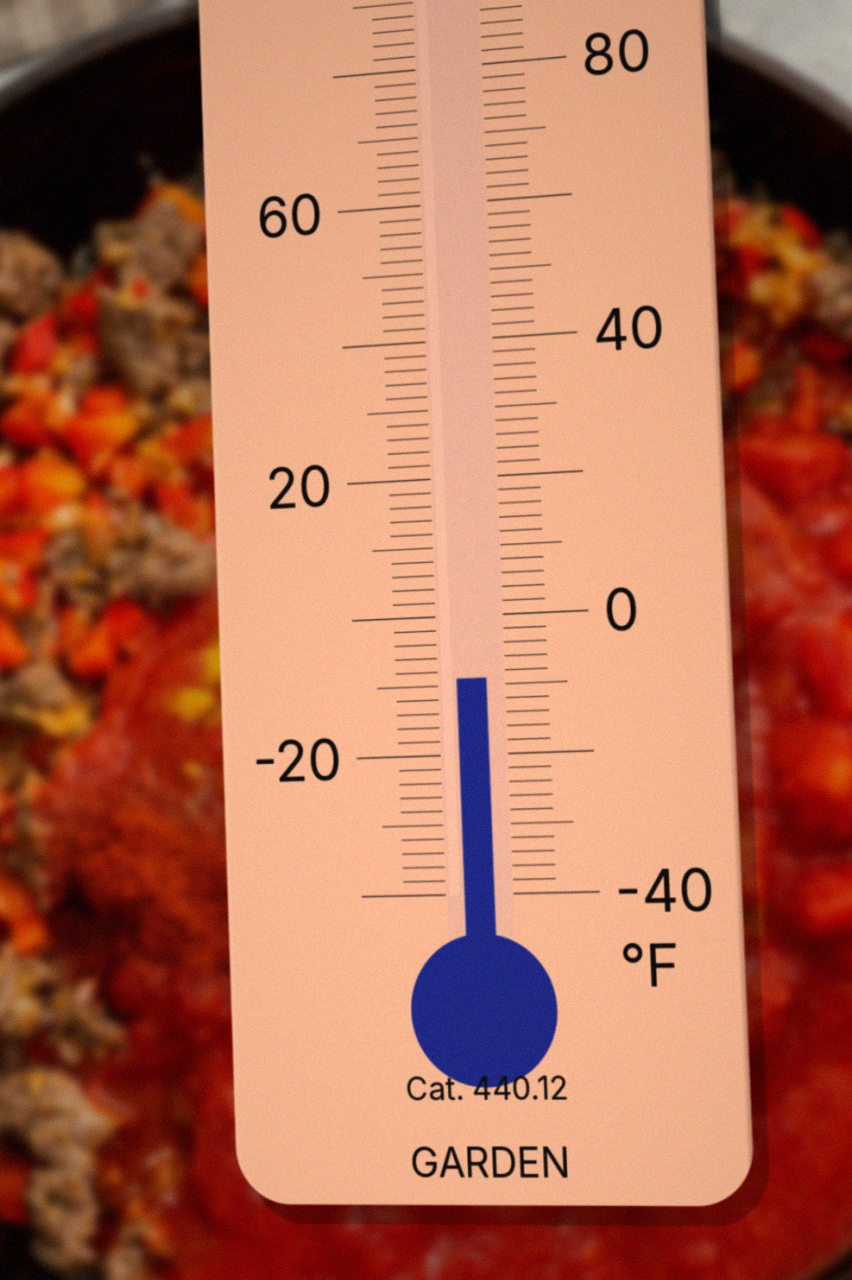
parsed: -9 °F
